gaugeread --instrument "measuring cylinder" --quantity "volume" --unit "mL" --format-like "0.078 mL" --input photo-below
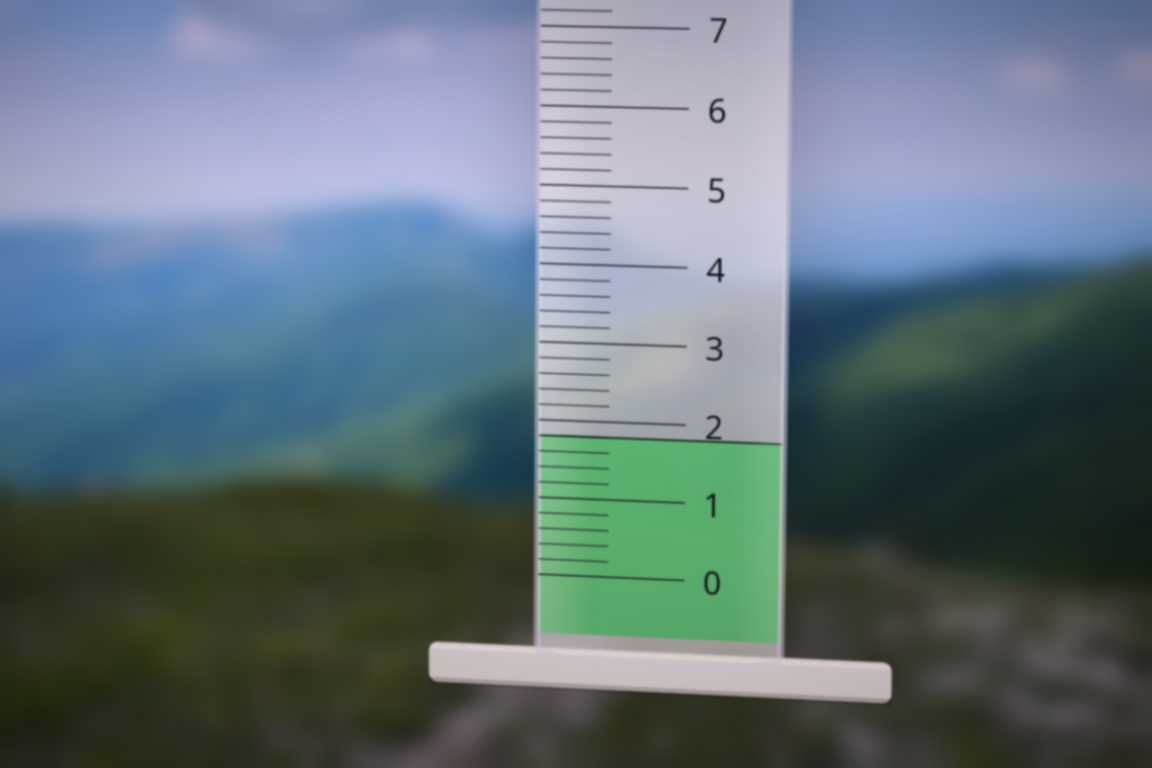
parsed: 1.8 mL
